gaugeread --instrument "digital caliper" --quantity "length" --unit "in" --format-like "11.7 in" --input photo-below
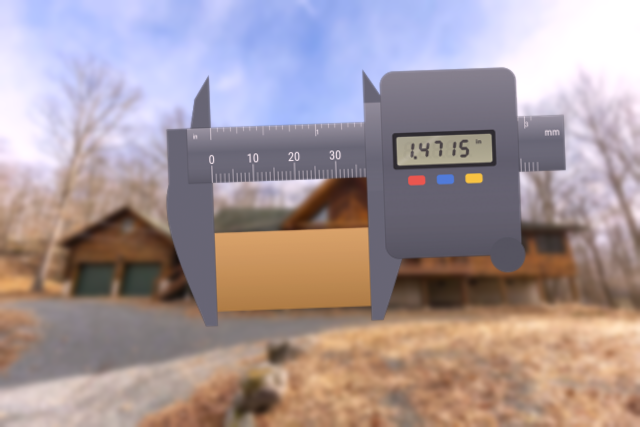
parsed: 1.4715 in
